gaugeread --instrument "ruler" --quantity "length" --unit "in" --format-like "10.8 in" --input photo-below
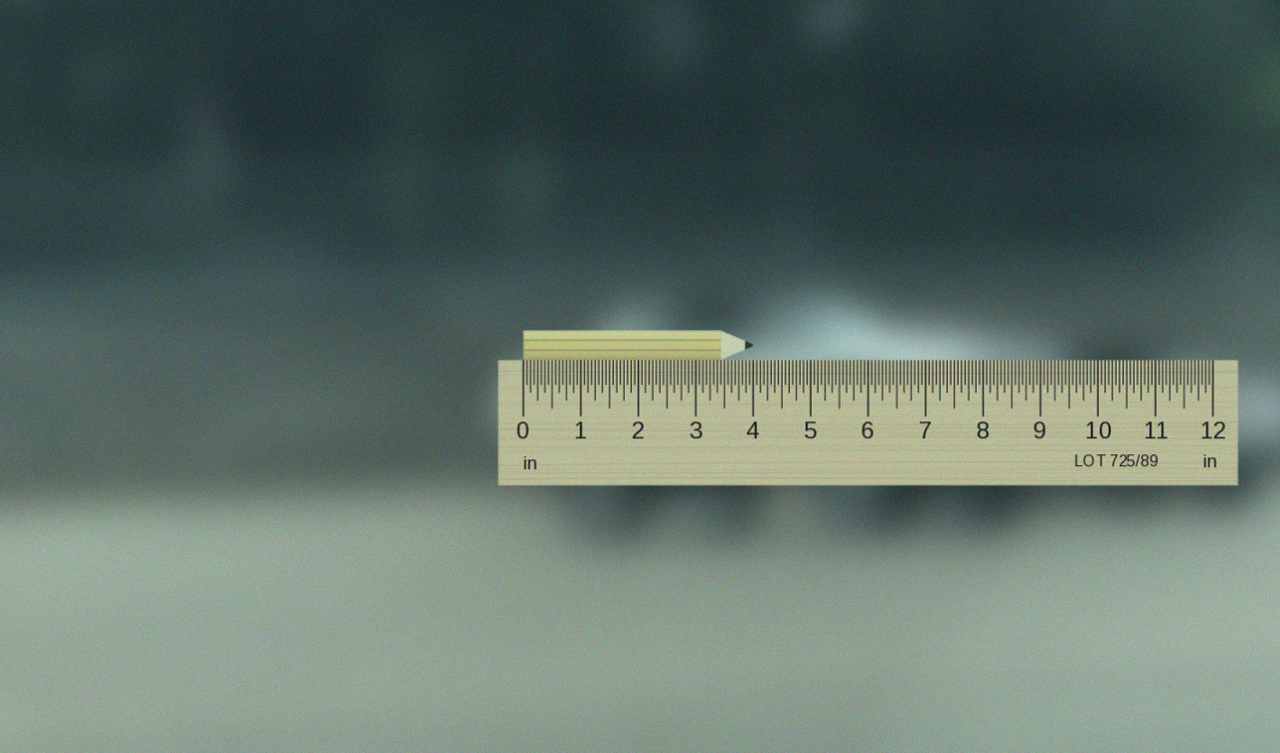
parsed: 4 in
